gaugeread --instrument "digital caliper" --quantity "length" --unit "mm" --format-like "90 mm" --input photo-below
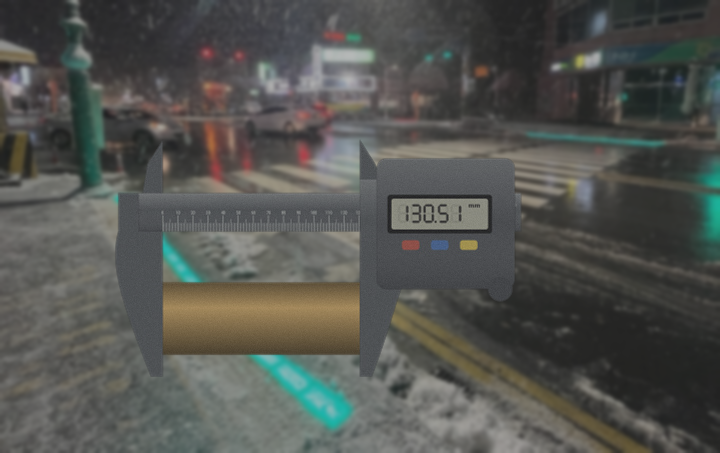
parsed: 130.51 mm
